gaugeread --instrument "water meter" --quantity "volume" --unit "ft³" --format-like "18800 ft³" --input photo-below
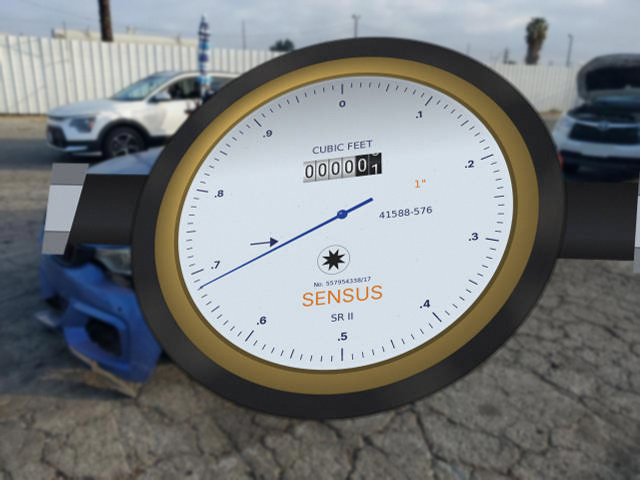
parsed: 0.68 ft³
